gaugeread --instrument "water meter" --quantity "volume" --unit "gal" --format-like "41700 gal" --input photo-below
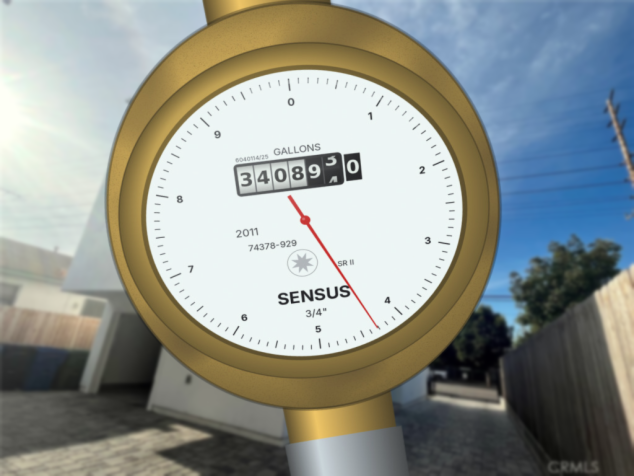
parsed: 3408934.3 gal
